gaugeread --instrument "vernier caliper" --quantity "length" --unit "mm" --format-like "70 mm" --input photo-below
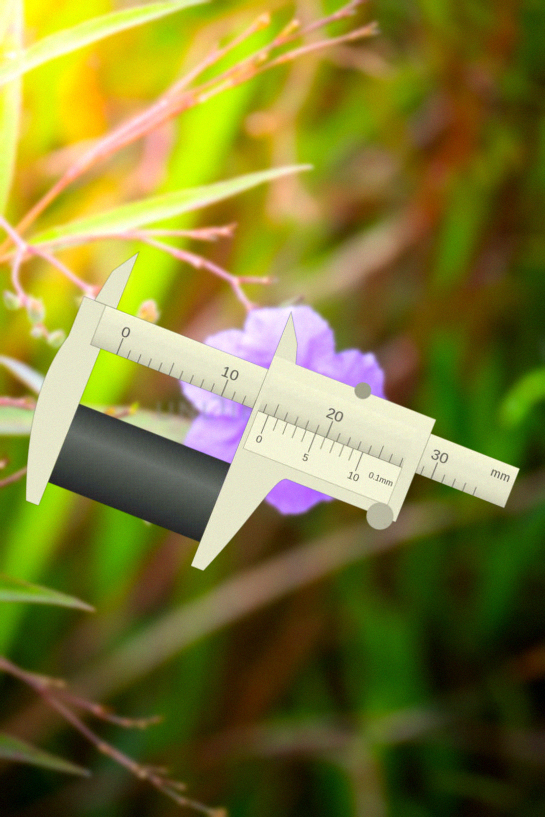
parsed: 14.5 mm
